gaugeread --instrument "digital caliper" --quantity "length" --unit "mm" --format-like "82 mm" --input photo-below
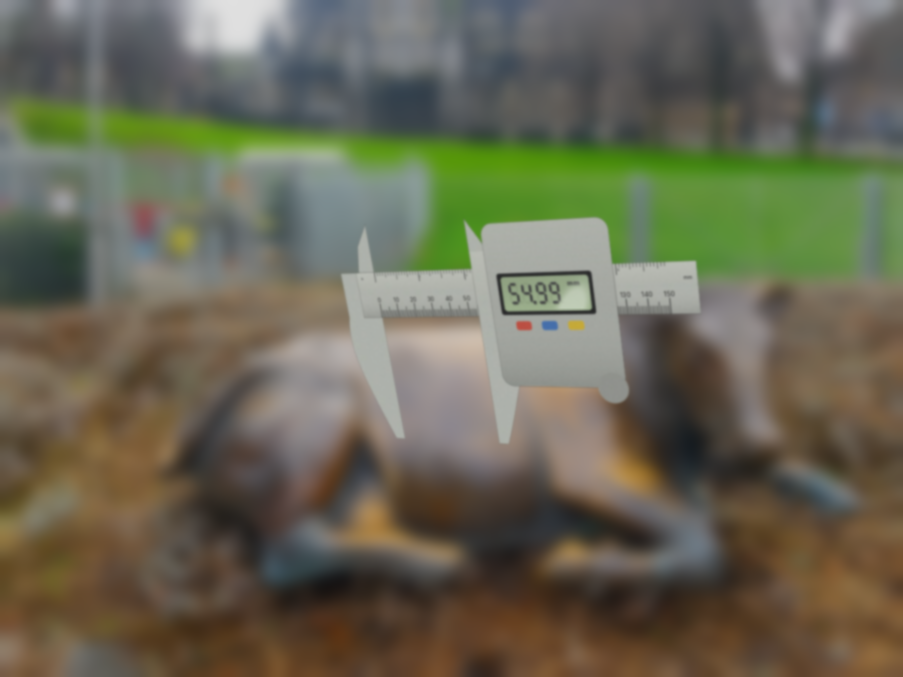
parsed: 54.99 mm
